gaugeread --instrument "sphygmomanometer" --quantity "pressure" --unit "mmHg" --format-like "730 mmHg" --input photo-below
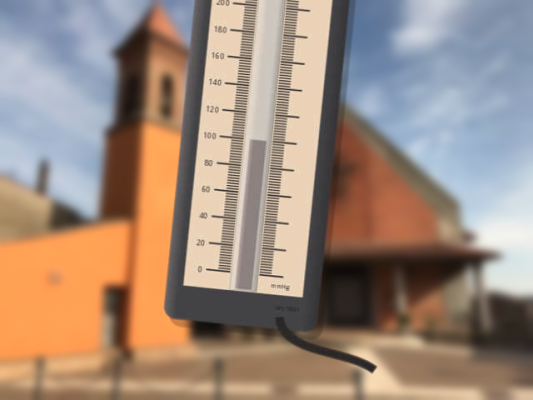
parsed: 100 mmHg
